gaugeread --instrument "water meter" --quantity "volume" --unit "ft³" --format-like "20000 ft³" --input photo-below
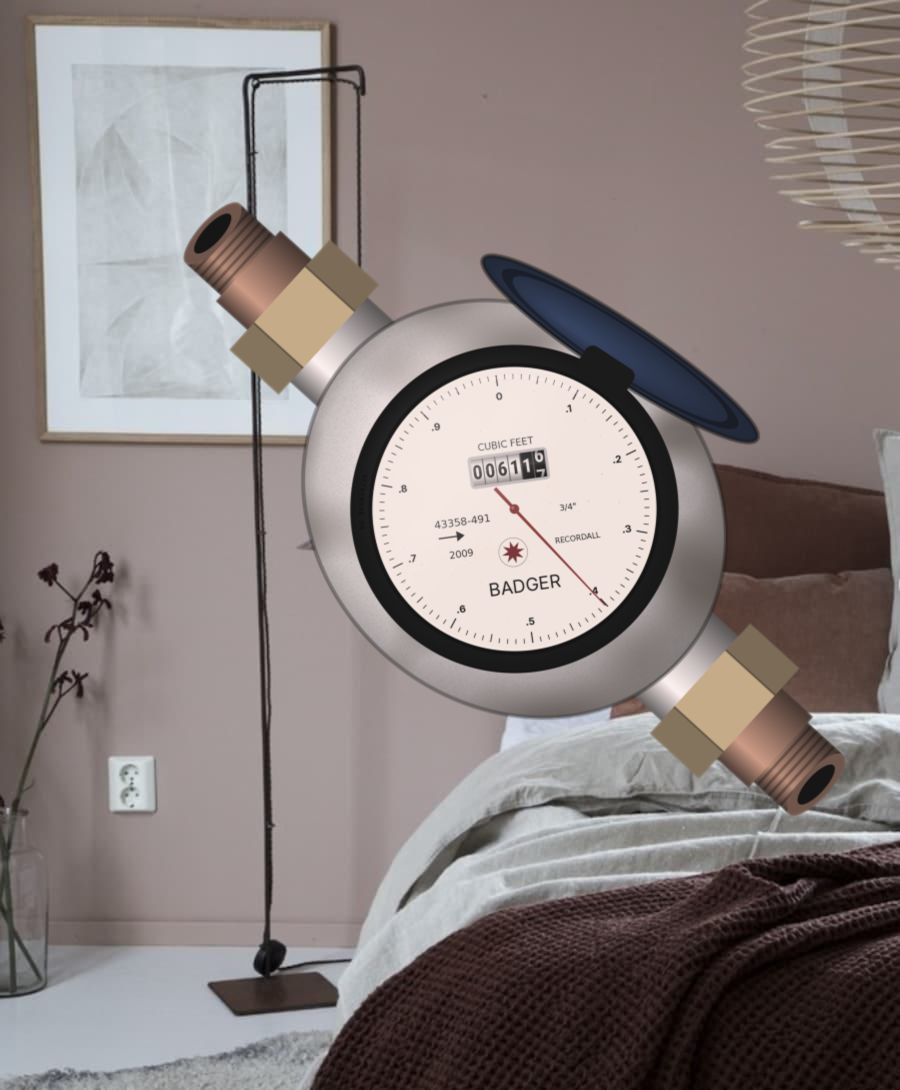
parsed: 6116.40 ft³
